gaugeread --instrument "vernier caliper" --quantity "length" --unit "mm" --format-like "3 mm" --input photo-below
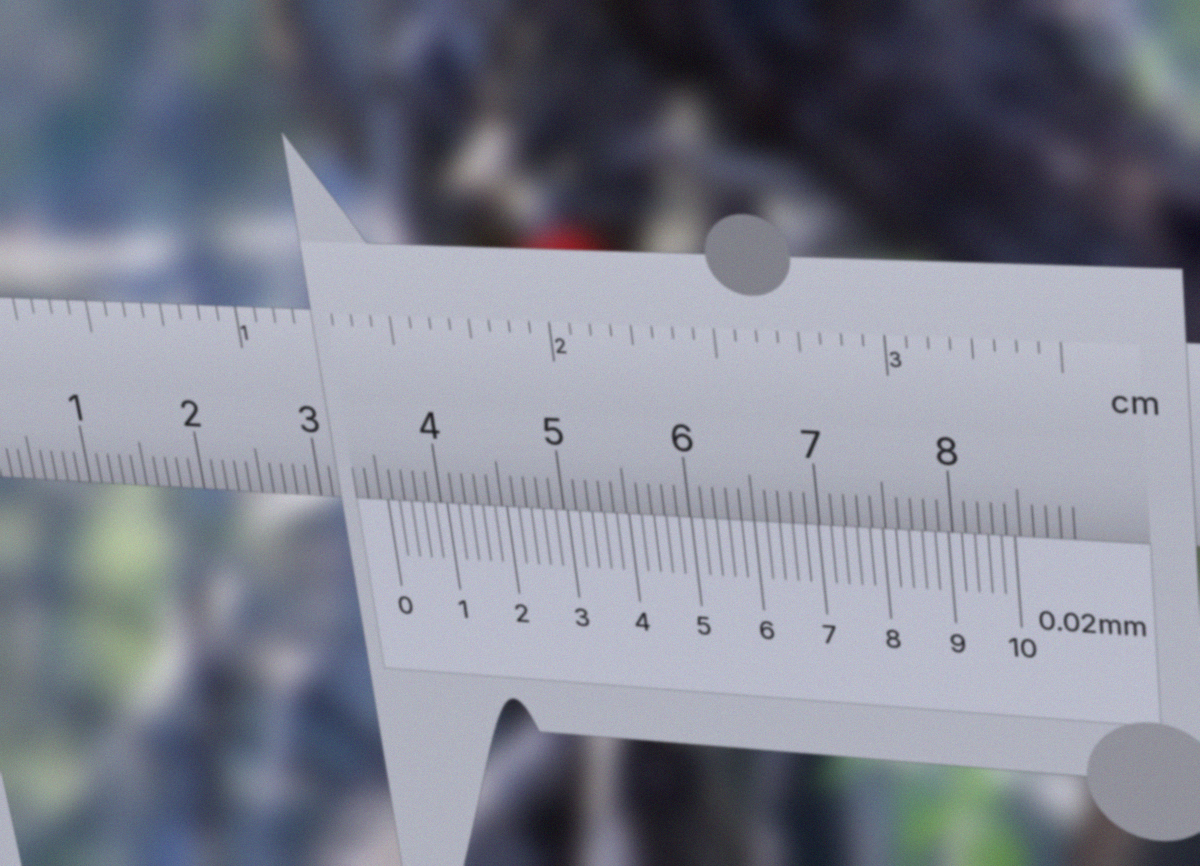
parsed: 35.6 mm
